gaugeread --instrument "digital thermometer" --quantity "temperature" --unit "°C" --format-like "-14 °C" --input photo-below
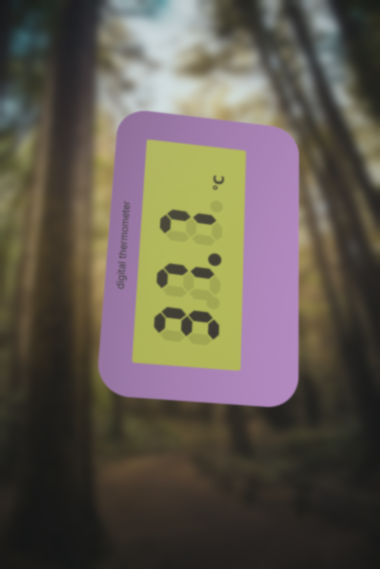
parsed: 37.7 °C
